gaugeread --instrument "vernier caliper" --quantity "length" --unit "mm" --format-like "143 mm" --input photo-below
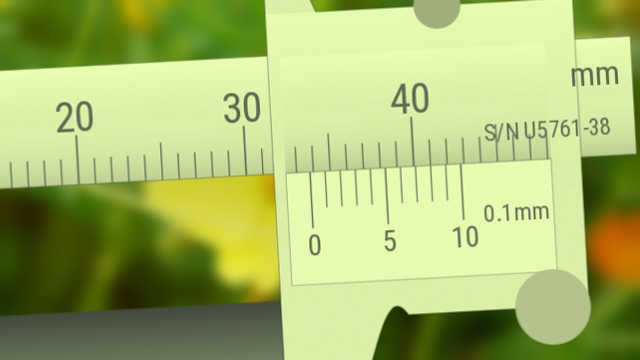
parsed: 33.8 mm
